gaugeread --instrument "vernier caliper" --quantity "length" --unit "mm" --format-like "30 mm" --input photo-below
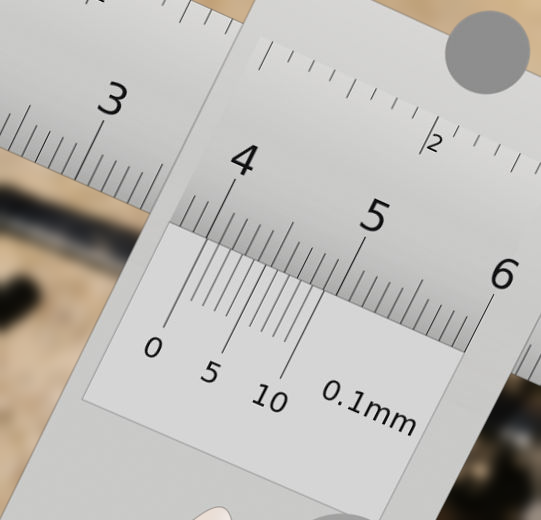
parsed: 40.1 mm
